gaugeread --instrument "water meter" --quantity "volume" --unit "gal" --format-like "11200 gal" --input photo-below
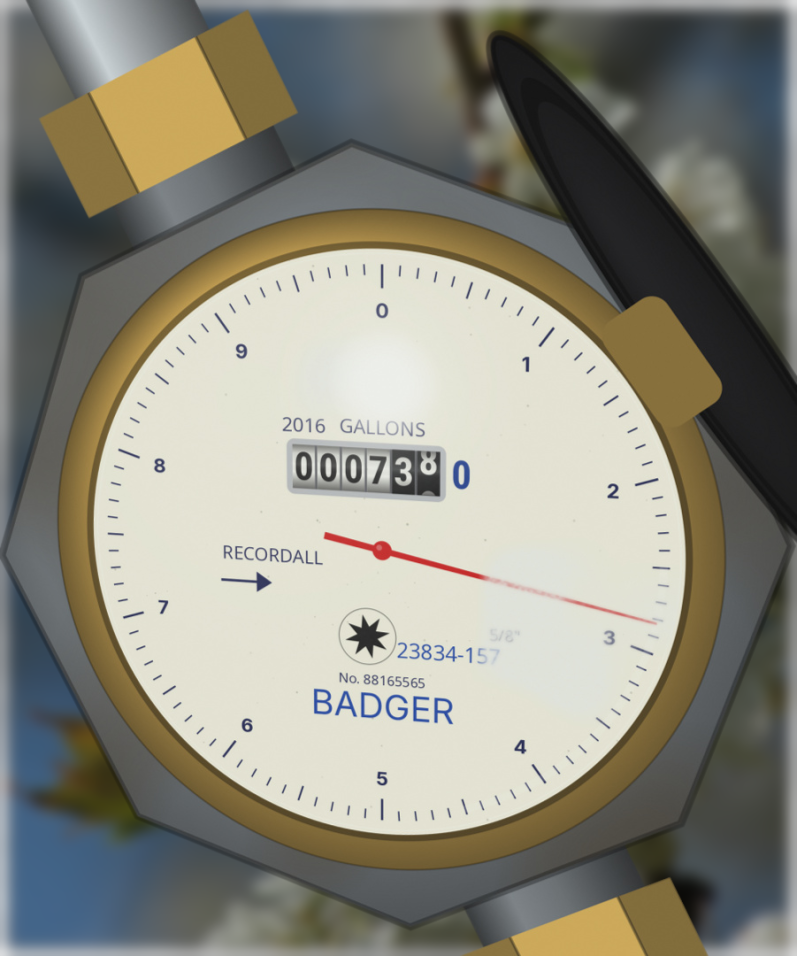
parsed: 7382.8 gal
